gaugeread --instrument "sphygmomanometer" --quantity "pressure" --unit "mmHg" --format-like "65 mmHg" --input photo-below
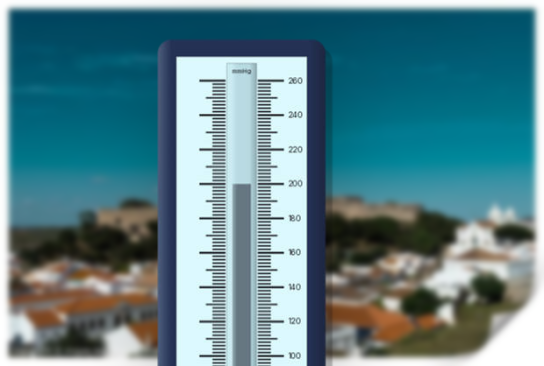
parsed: 200 mmHg
